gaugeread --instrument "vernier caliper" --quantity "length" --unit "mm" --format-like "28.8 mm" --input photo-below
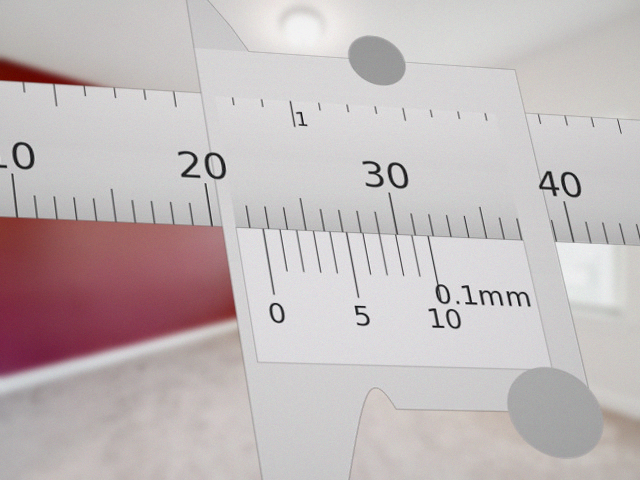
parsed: 22.7 mm
